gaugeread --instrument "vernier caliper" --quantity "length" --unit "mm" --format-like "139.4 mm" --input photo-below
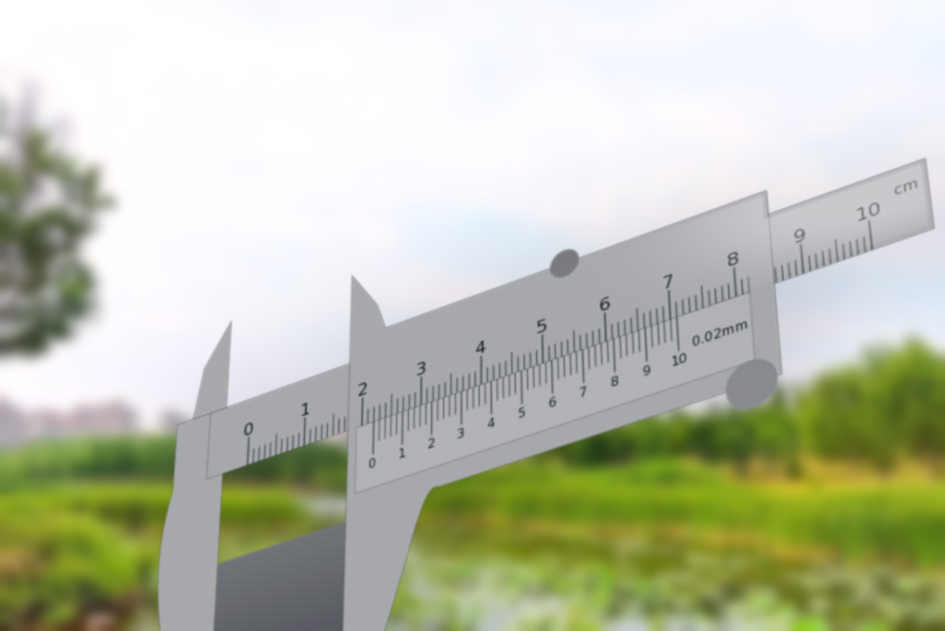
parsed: 22.0 mm
